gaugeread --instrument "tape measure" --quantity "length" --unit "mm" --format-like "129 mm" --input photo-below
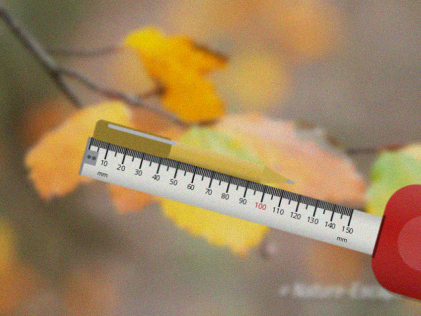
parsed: 115 mm
